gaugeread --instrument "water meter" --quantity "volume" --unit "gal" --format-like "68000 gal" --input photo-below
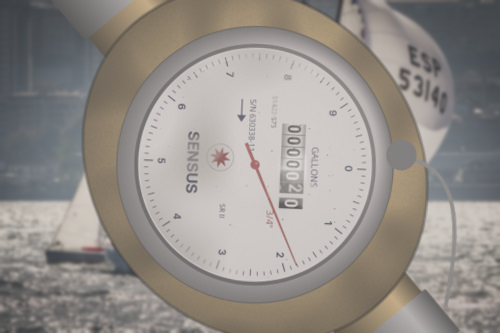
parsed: 21.8 gal
